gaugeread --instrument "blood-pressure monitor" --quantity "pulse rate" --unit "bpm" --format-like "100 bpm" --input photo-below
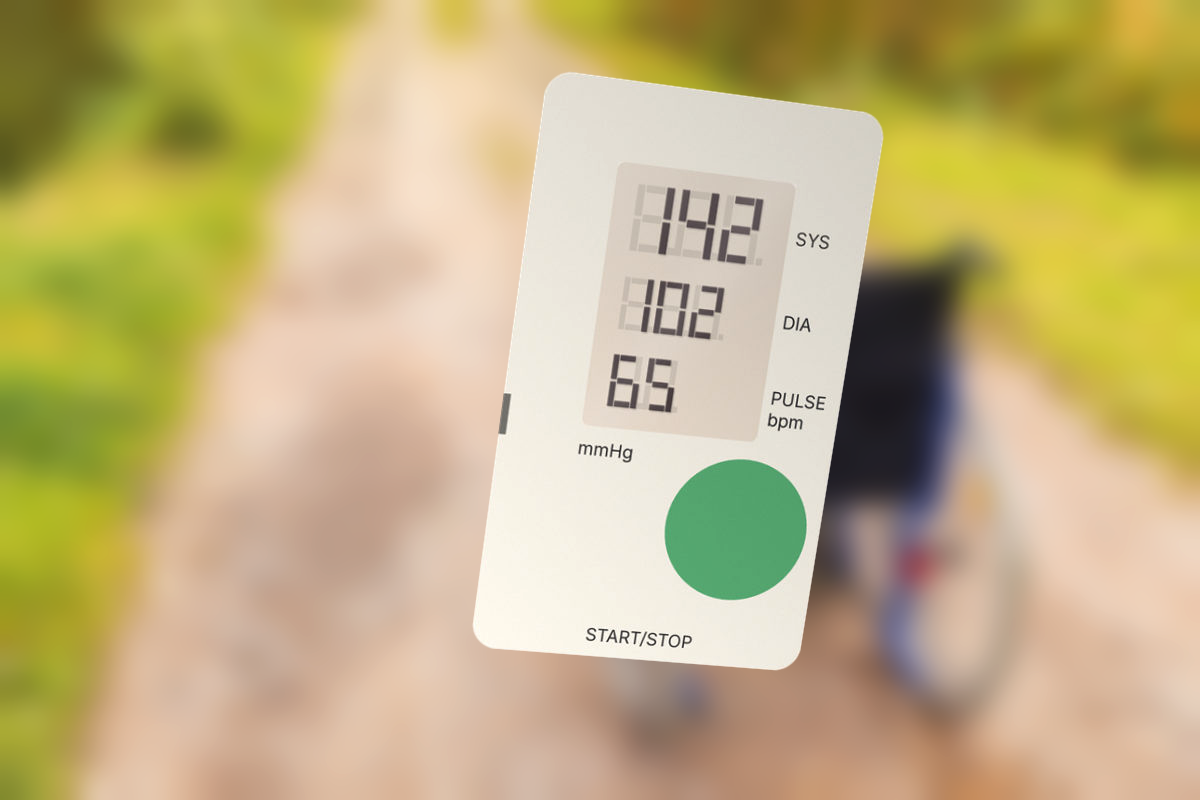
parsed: 65 bpm
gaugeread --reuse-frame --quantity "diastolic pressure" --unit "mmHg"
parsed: 102 mmHg
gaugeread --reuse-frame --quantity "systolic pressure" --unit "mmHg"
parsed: 142 mmHg
